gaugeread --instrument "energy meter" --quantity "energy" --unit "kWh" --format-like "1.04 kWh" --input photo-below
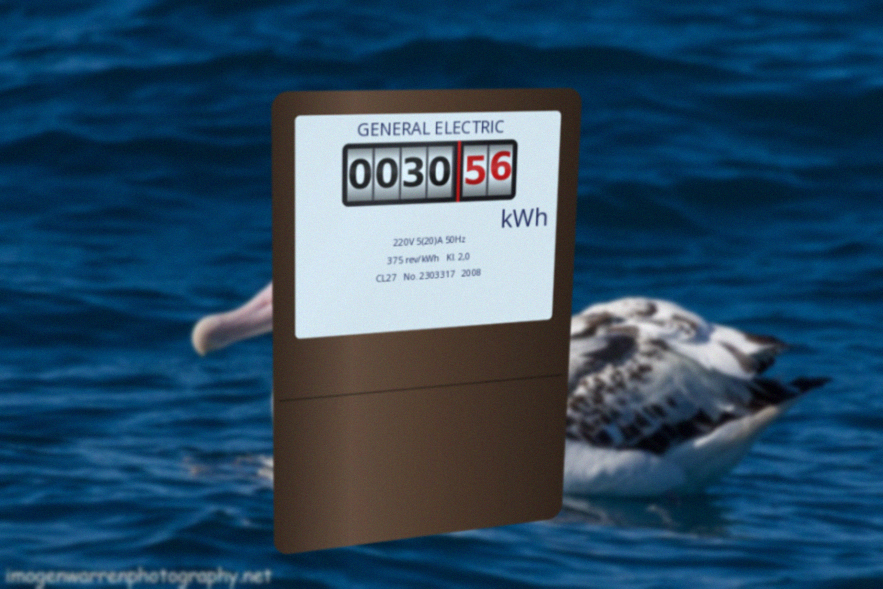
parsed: 30.56 kWh
